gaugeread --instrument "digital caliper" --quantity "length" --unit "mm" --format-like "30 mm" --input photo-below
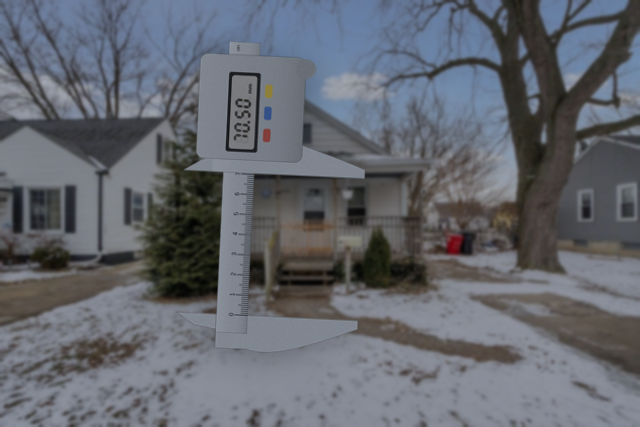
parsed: 70.50 mm
